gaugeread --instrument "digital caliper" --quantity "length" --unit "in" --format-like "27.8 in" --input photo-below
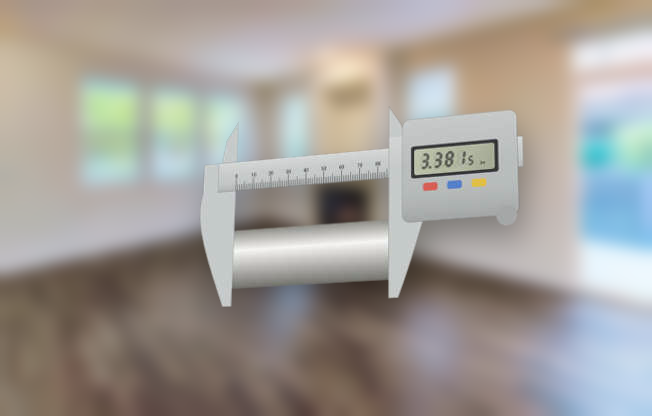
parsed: 3.3815 in
